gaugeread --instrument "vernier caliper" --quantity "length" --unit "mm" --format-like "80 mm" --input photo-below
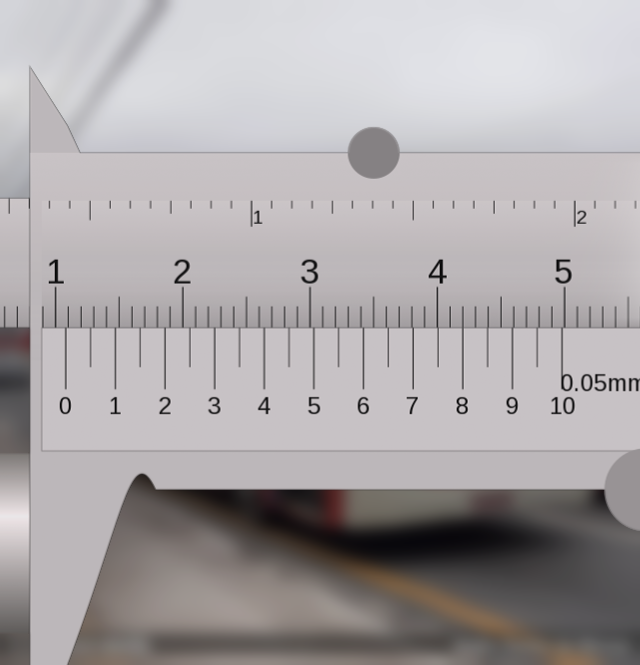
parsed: 10.8 mm
